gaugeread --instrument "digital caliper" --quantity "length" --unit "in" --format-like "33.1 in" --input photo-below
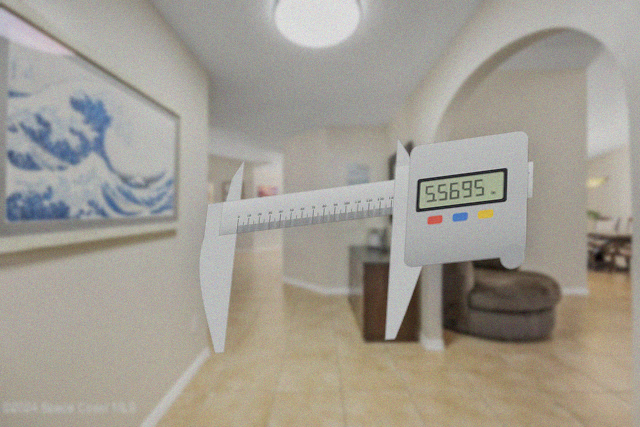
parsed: 5.5695 in
